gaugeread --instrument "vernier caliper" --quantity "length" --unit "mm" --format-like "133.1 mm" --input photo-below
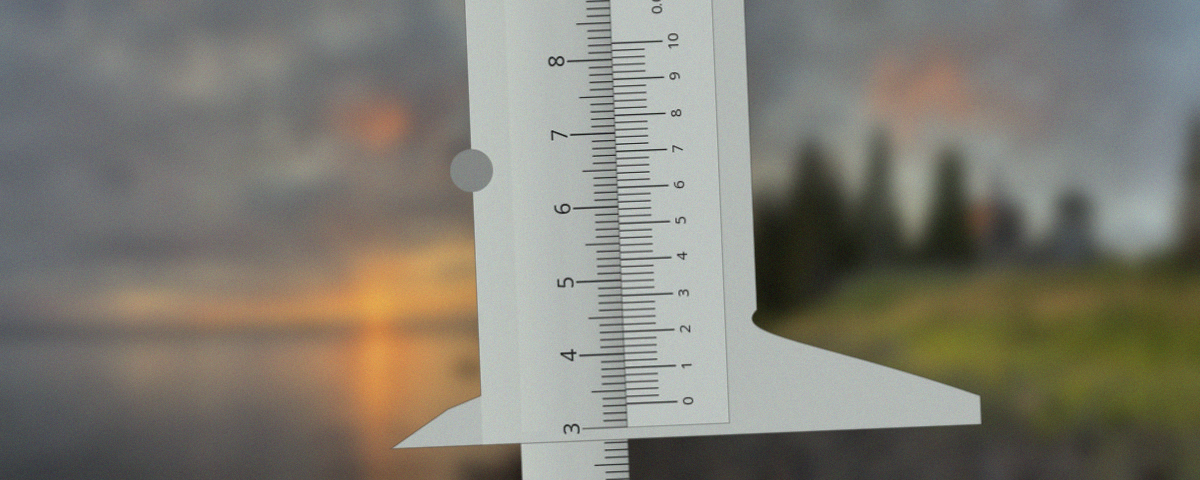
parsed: 33.2 mm
